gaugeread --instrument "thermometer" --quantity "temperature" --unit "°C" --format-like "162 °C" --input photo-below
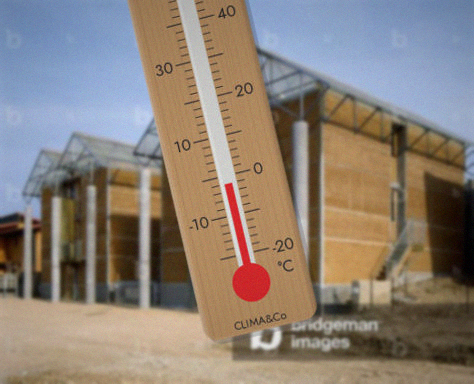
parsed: -2 °C
